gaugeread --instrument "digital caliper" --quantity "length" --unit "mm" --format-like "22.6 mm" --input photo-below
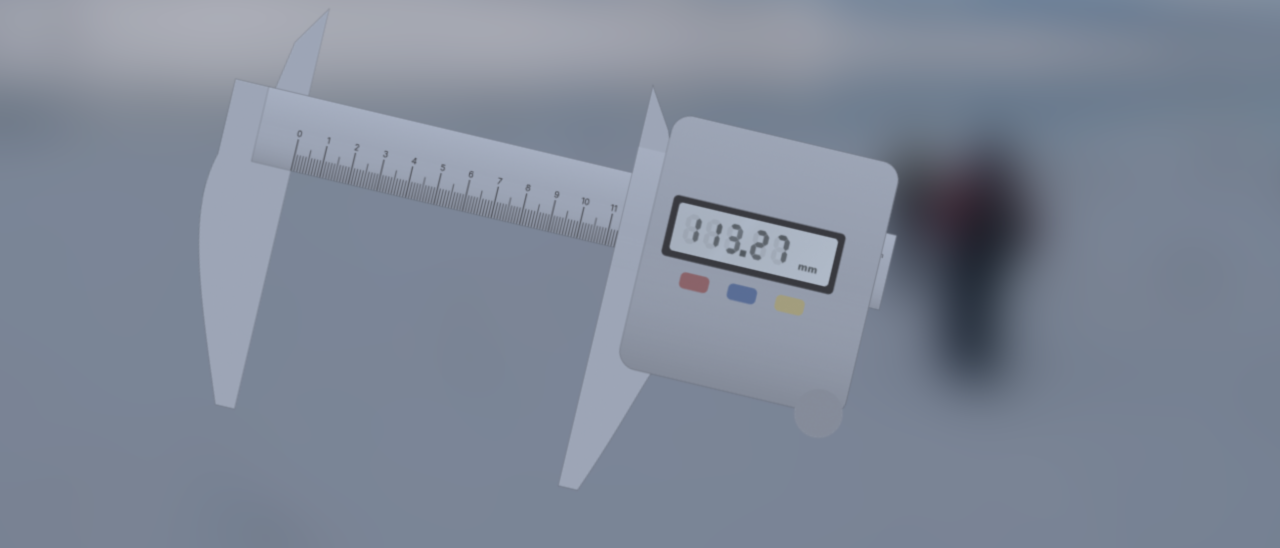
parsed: 113.27 mm
